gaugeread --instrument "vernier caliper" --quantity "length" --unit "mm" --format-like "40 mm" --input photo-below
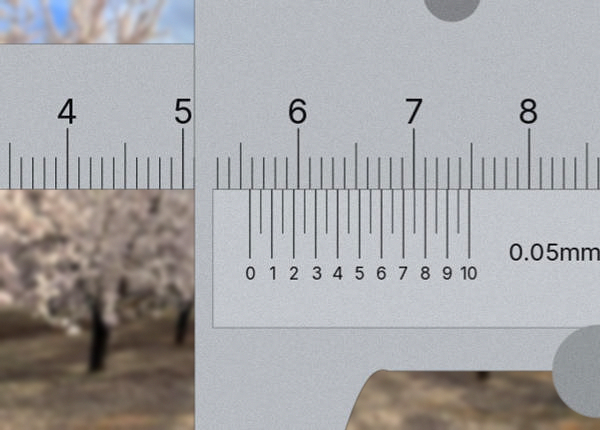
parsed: 55.8 mm
